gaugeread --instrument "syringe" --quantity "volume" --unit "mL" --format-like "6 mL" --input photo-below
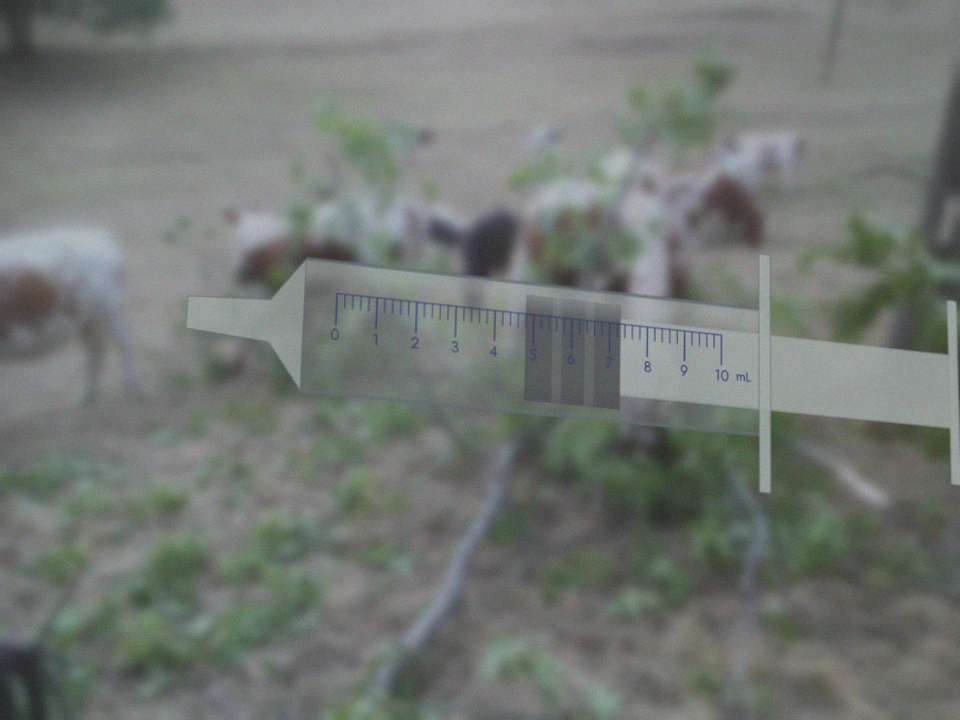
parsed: 4.8 mL
